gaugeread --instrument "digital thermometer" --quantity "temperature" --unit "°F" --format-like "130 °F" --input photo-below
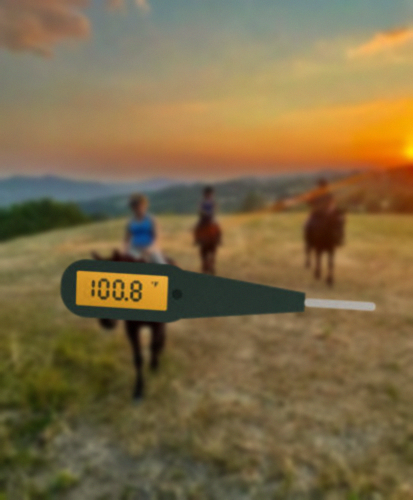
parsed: 100.8 °F
